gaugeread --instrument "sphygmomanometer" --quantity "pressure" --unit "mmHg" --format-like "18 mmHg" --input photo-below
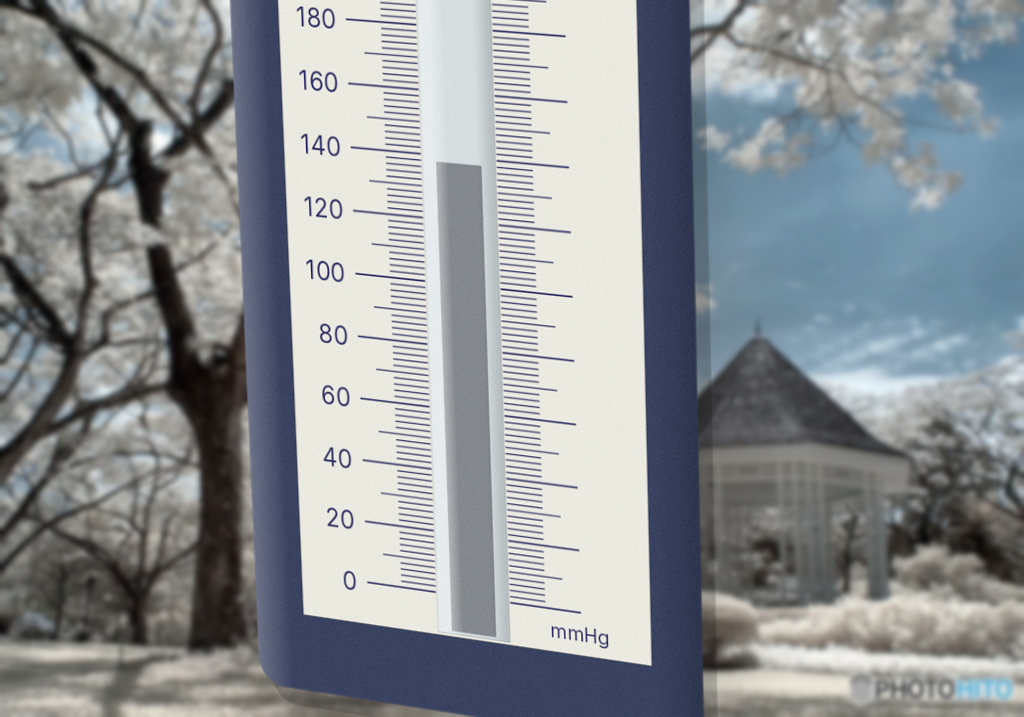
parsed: 138 mmHg
